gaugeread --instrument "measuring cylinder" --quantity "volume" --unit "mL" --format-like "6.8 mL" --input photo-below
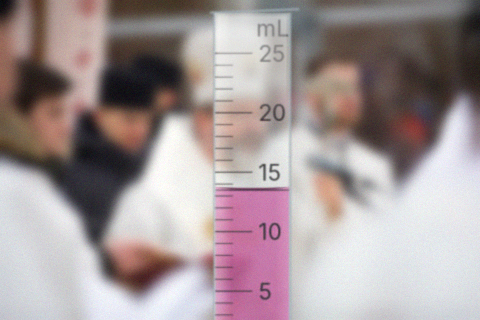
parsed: 13.5 mL
